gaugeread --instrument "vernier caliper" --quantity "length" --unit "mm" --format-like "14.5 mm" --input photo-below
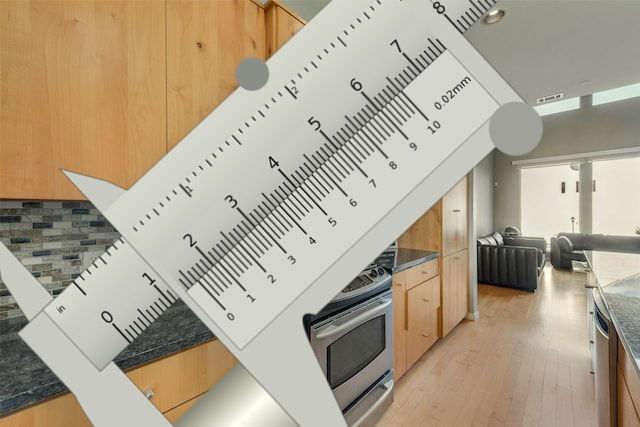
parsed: 16.2 mm
